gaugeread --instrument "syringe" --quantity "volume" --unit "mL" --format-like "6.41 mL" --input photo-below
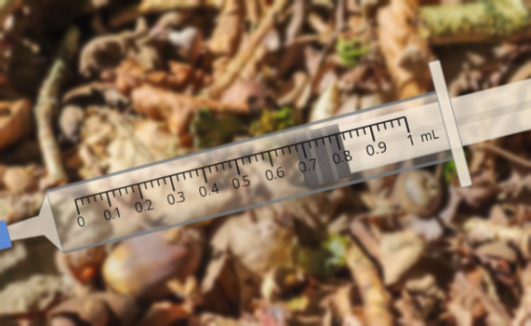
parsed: 0.68 mL
